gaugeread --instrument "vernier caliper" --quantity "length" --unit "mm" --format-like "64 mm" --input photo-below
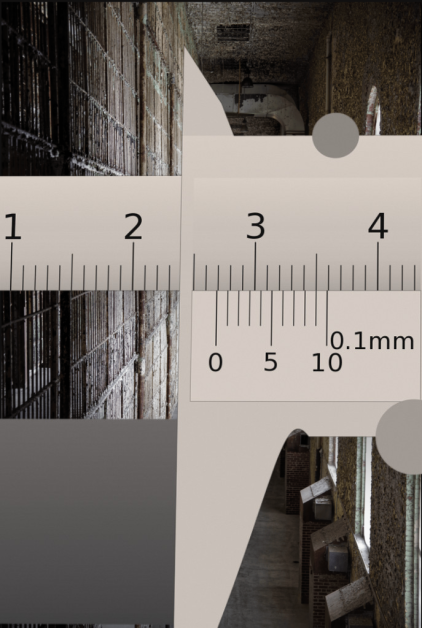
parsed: 26.9 mm
